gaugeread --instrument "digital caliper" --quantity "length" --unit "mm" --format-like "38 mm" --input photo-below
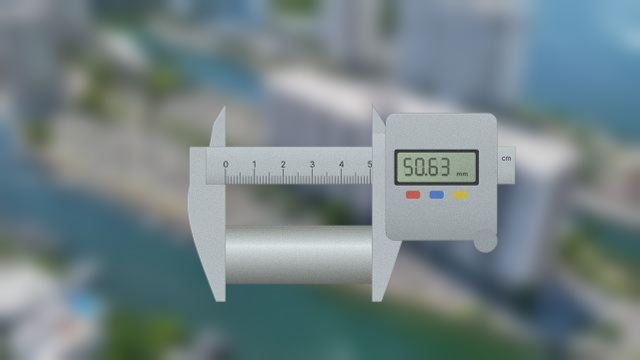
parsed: 50.63 mm
